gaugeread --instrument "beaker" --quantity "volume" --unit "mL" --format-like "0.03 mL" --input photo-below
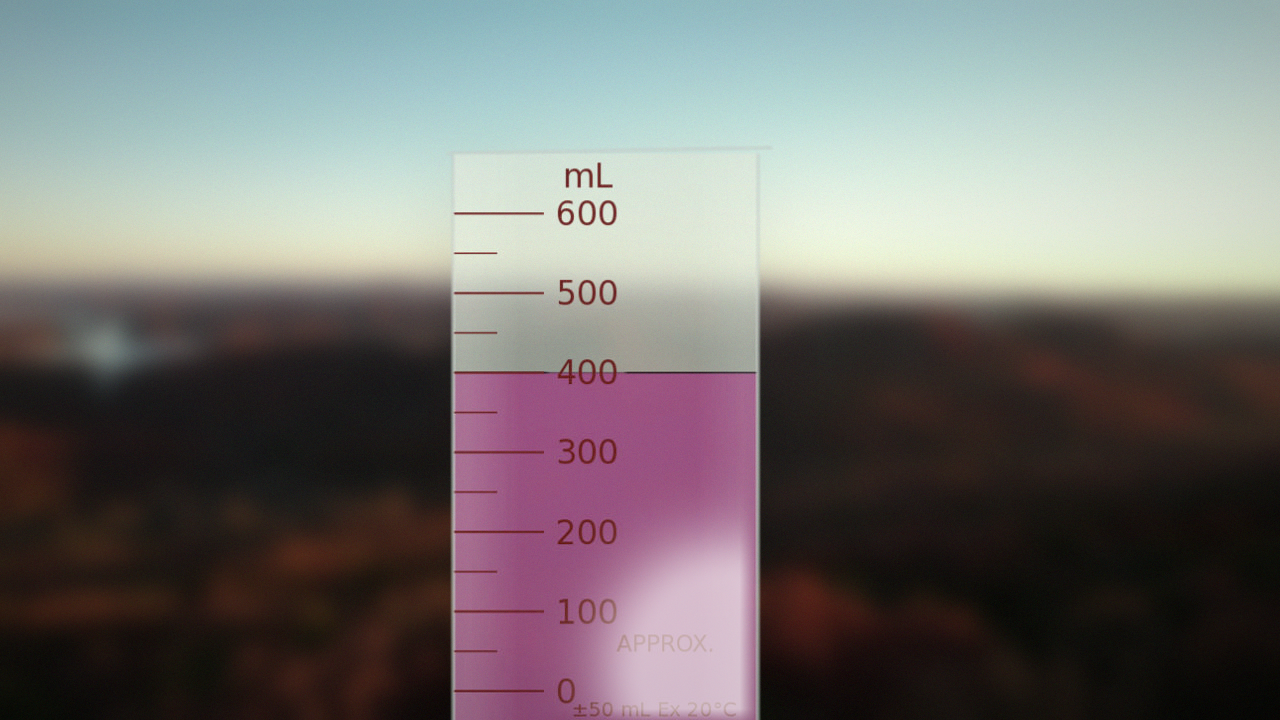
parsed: 400 mL
